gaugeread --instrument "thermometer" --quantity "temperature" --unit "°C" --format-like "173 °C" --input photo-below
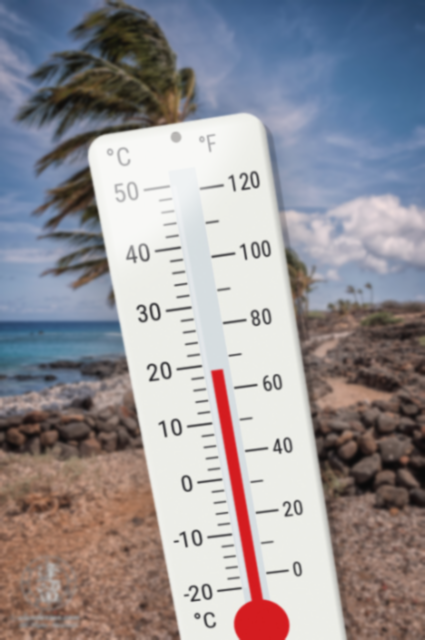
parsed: 19 °C
